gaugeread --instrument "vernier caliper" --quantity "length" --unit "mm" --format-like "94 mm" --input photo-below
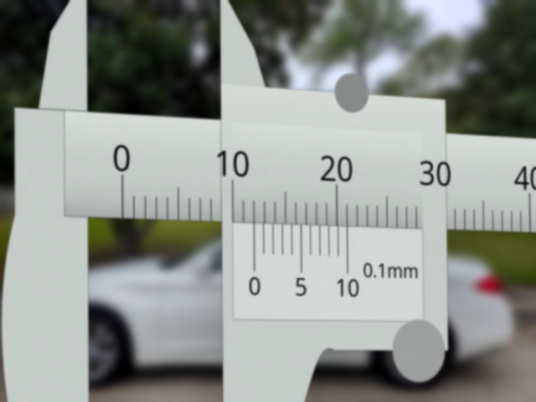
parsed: 12.0 mm
